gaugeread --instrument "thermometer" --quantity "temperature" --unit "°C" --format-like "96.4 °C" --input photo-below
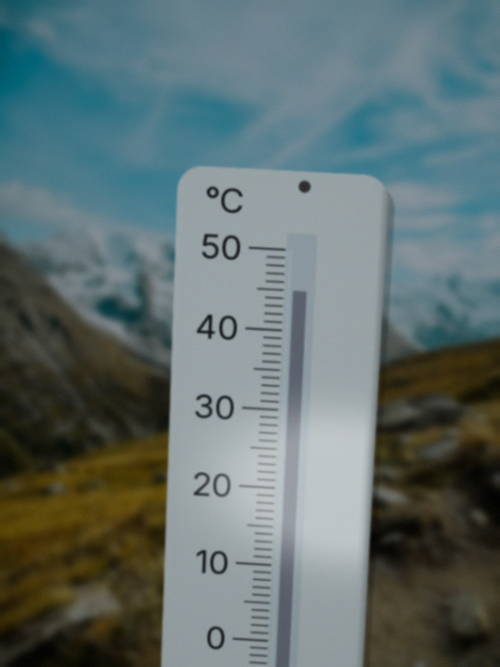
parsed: 45 °C
